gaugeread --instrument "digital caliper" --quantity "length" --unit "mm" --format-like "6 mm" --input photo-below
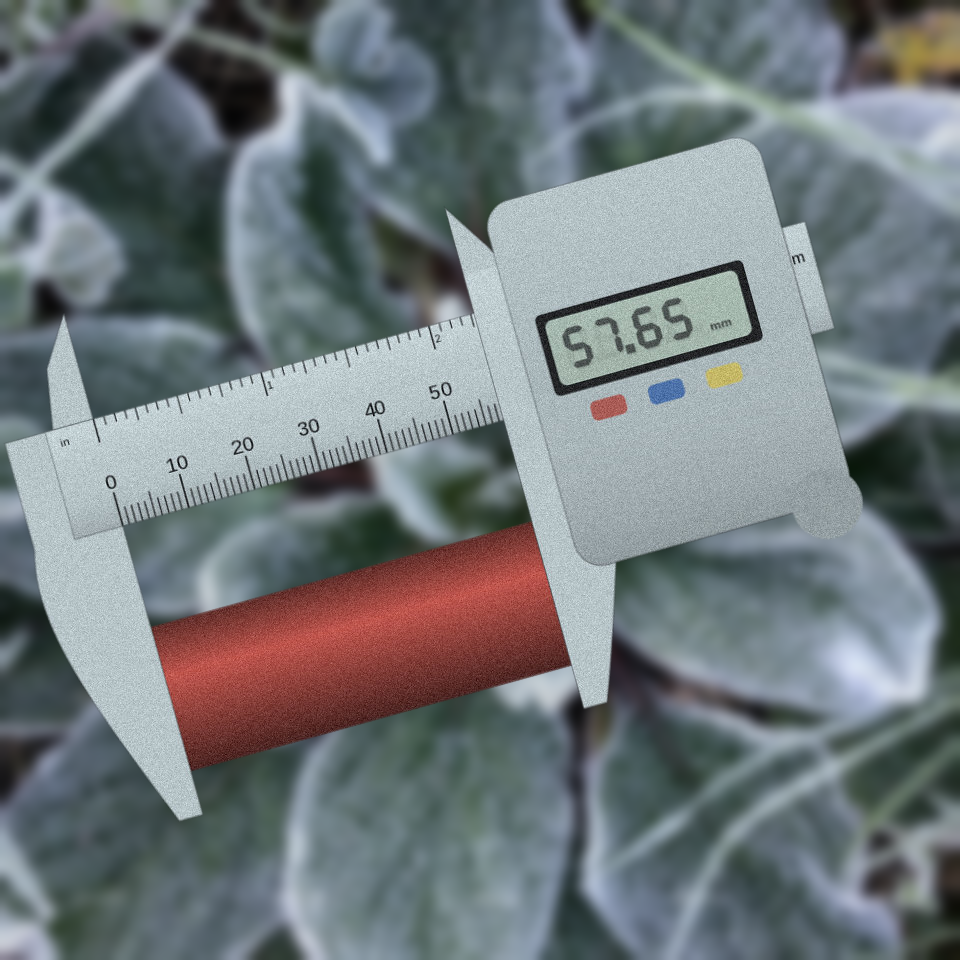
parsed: 57.65 mm
